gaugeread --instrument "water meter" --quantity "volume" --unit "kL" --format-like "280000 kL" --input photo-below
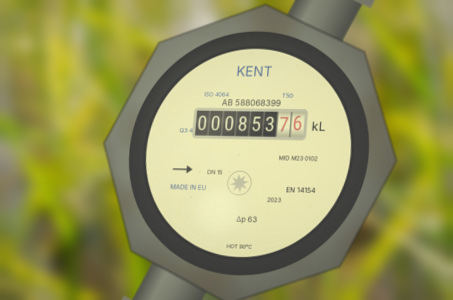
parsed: 853.76 kL
